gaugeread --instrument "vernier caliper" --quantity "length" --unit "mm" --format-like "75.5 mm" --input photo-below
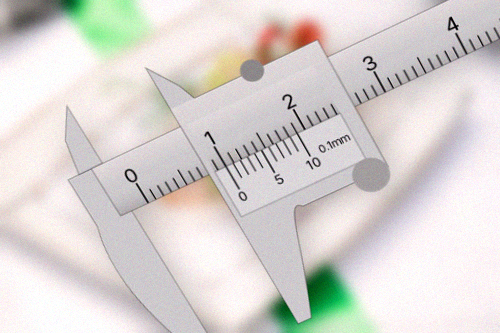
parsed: 10.0 mm
